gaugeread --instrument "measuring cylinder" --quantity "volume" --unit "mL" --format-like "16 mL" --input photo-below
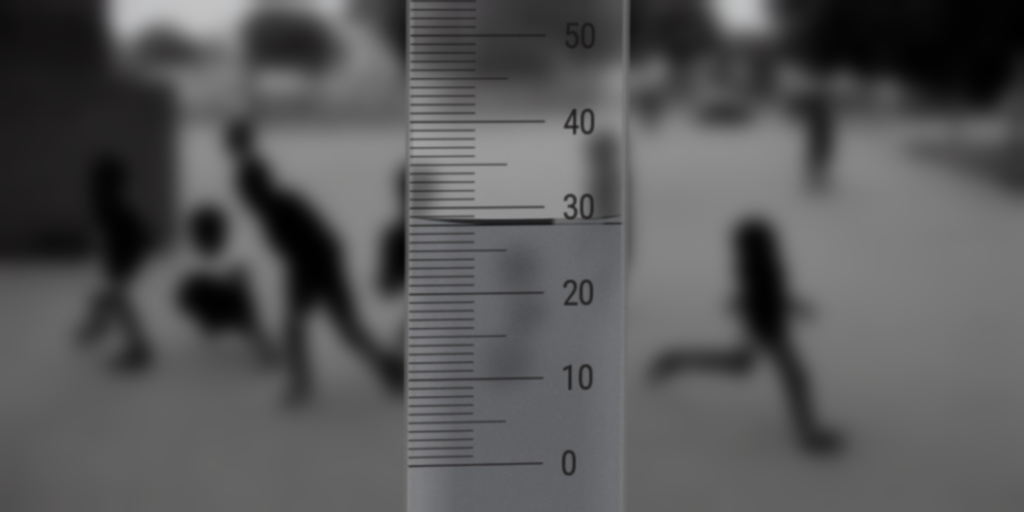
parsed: 28 mL
